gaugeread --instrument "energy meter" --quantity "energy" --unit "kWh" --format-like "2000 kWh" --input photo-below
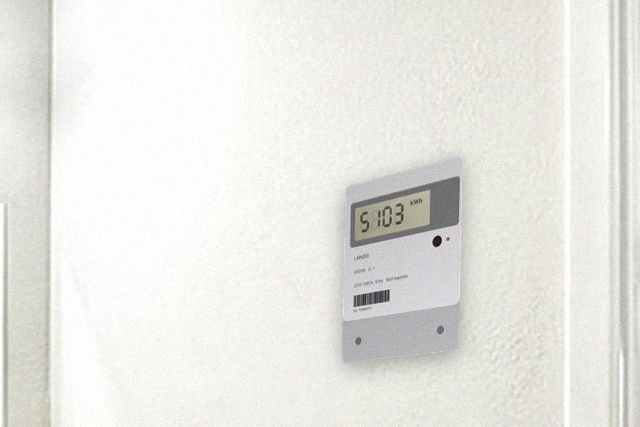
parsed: 5103 kWh
